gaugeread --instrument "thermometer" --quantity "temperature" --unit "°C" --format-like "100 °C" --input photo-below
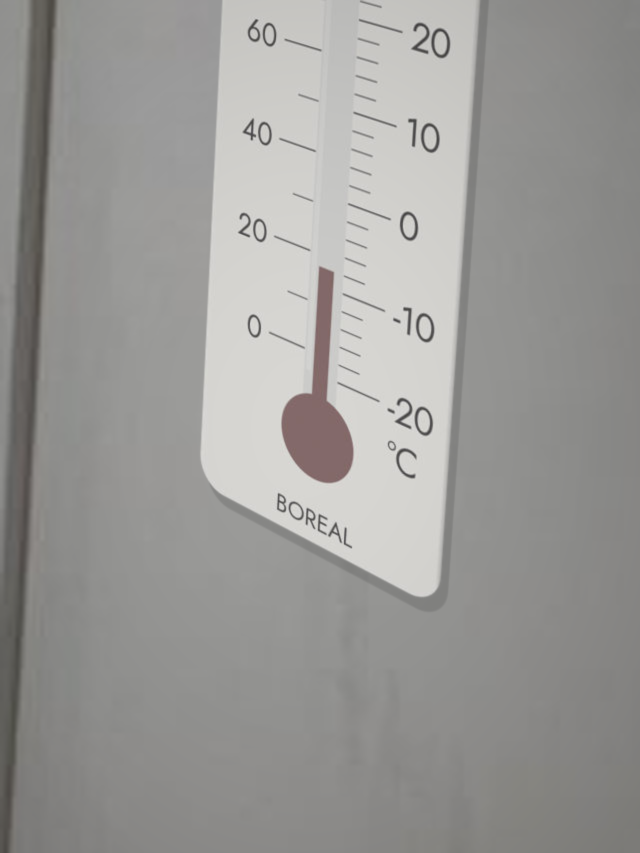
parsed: -8 °C
